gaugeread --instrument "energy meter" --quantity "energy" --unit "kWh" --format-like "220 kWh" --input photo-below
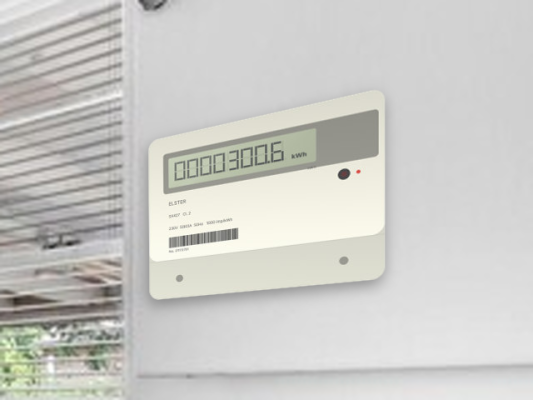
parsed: 300.6 kWh
